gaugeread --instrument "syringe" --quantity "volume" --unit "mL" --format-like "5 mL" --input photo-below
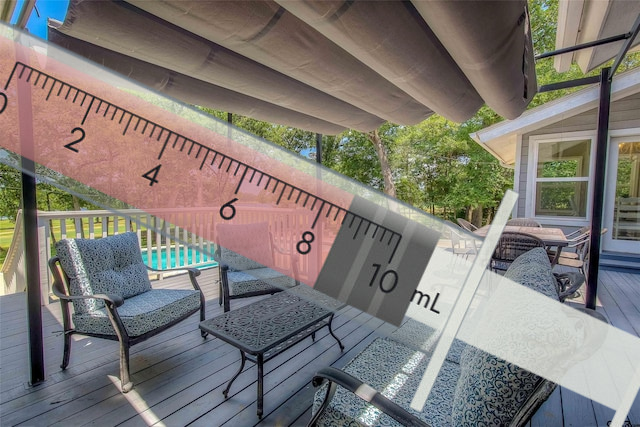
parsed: 8.6 mL
